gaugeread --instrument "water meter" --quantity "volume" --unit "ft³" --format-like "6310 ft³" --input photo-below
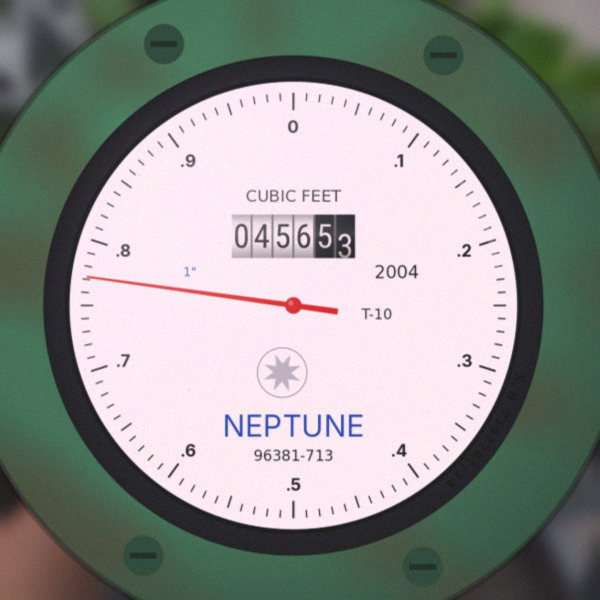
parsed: 45652.77 ft³
